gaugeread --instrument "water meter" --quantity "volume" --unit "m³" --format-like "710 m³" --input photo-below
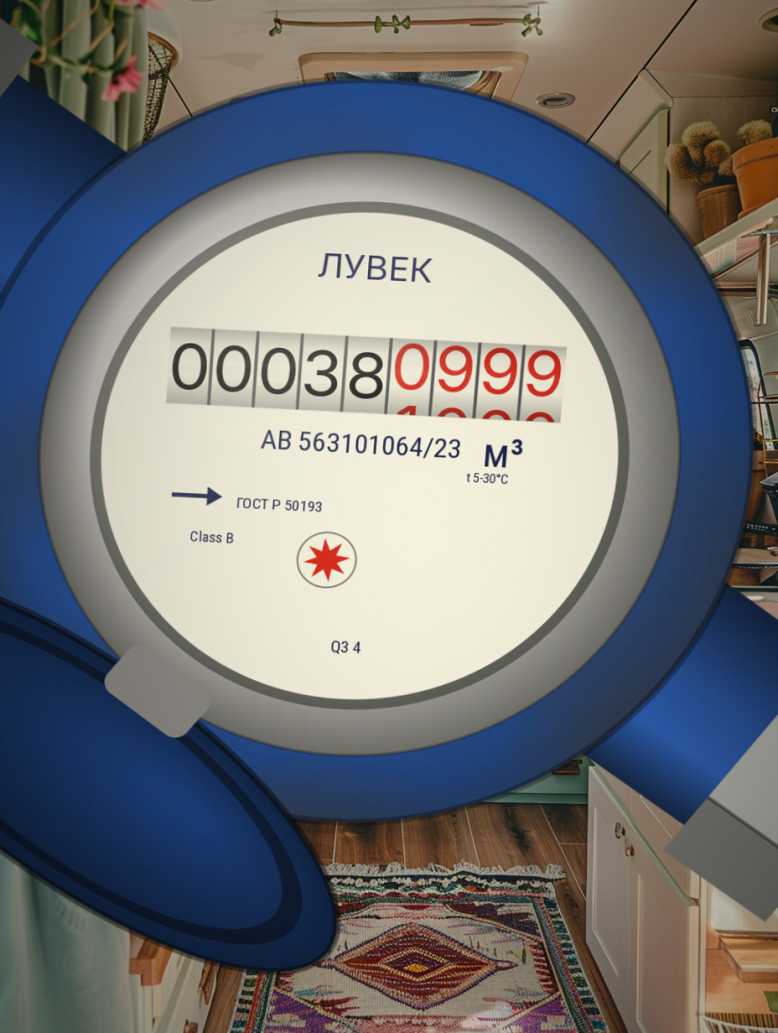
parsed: 38.0999 m³
